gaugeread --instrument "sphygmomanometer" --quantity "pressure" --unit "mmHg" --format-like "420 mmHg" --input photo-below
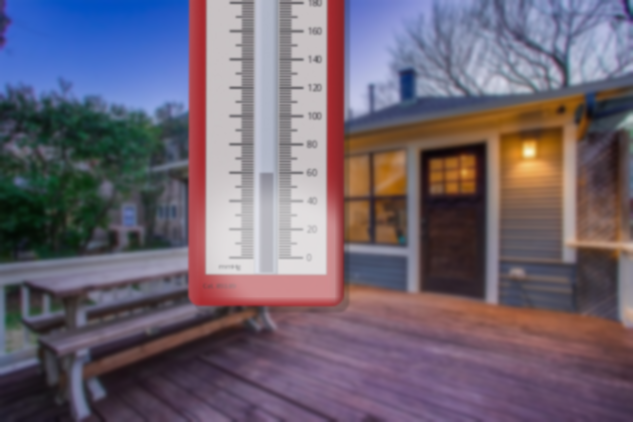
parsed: 60 mmHg
